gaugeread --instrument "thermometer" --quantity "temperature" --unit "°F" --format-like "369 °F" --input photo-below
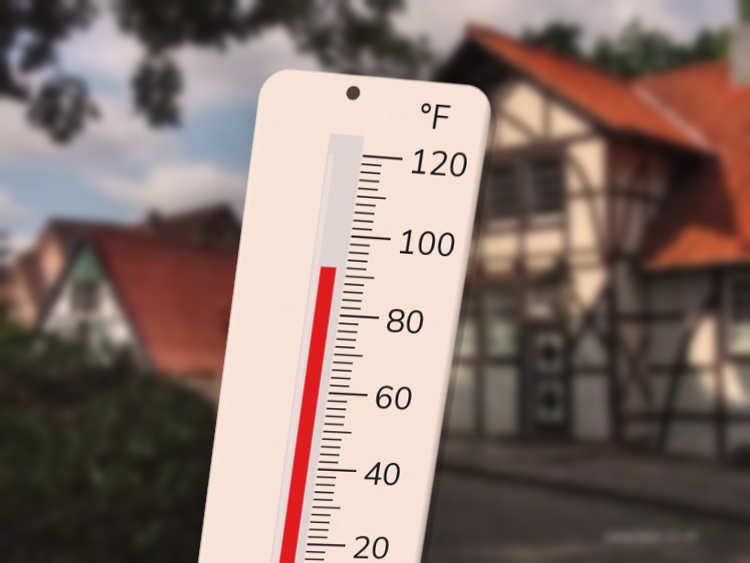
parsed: 92 °F
